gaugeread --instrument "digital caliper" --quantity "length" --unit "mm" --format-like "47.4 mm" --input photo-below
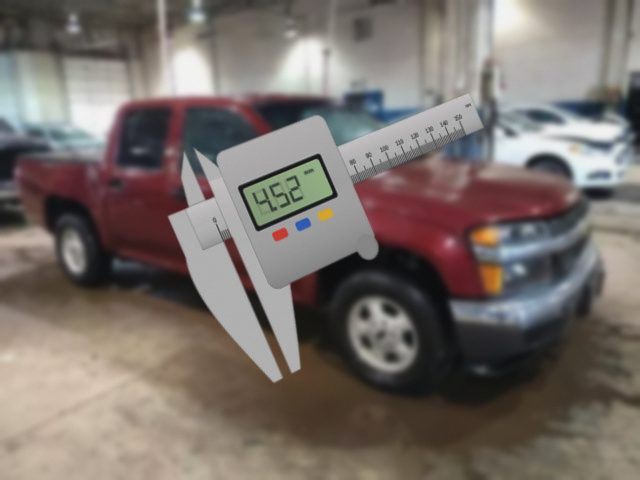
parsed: 4.52 mm
